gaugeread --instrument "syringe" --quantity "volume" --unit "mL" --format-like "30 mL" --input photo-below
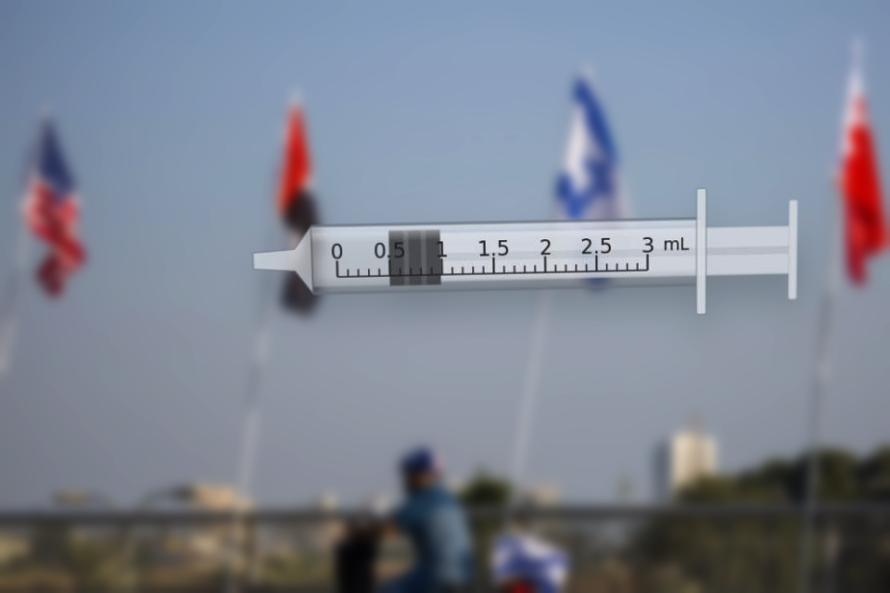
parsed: 0.5 mL
